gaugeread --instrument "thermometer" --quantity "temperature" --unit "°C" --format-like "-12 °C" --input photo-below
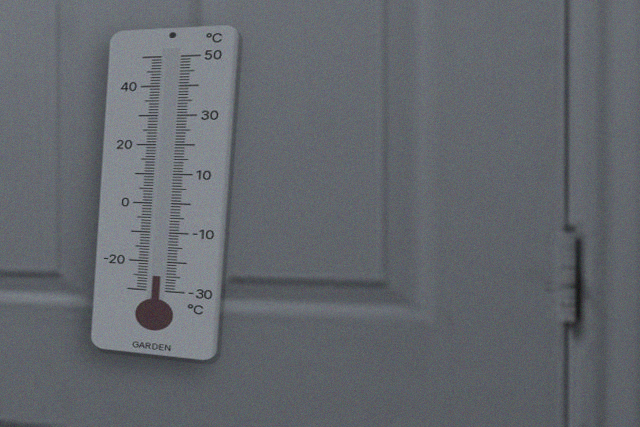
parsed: -25 °C
